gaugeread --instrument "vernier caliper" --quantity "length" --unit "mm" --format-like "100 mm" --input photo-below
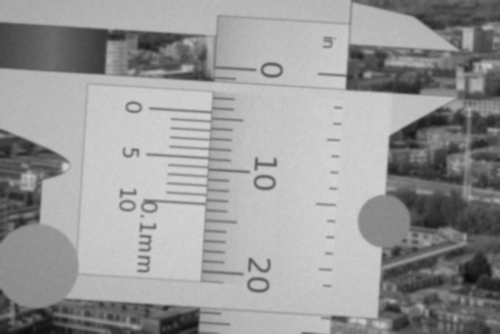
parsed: 4.4 mm
